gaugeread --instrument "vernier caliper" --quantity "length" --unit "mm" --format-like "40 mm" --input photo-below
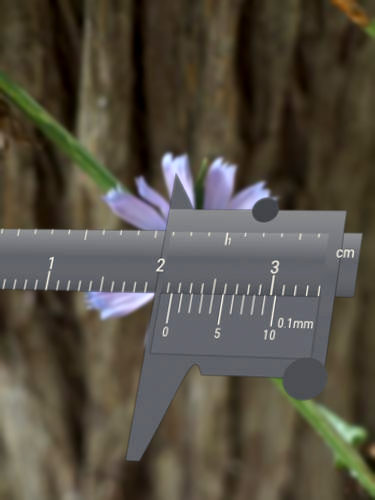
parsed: 21.4 mm
